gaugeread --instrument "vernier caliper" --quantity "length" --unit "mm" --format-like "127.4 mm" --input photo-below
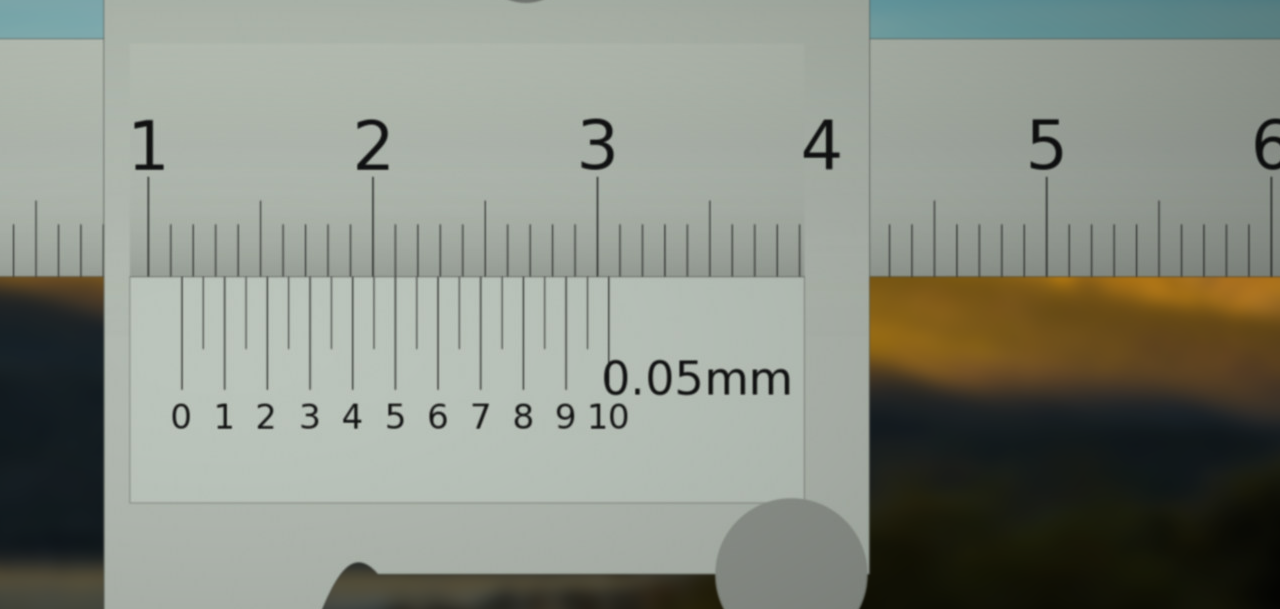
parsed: 11.5 mm
